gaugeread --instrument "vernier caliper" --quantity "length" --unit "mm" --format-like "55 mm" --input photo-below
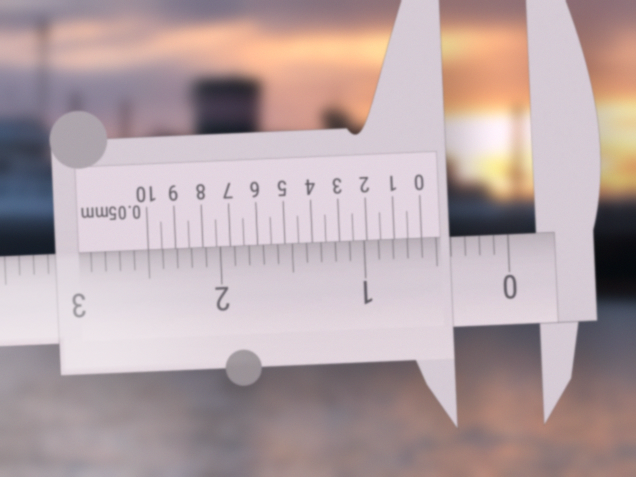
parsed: 6.0 mm
